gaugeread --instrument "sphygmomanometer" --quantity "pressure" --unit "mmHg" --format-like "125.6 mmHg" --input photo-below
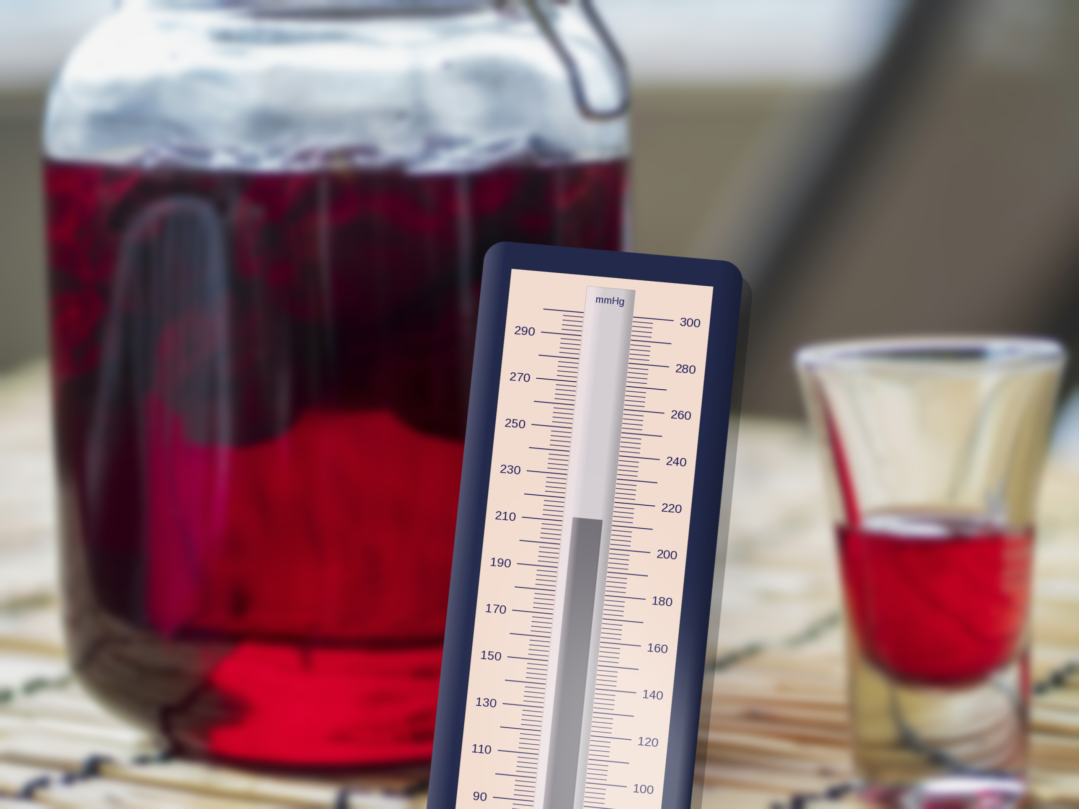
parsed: 212 mmHg
